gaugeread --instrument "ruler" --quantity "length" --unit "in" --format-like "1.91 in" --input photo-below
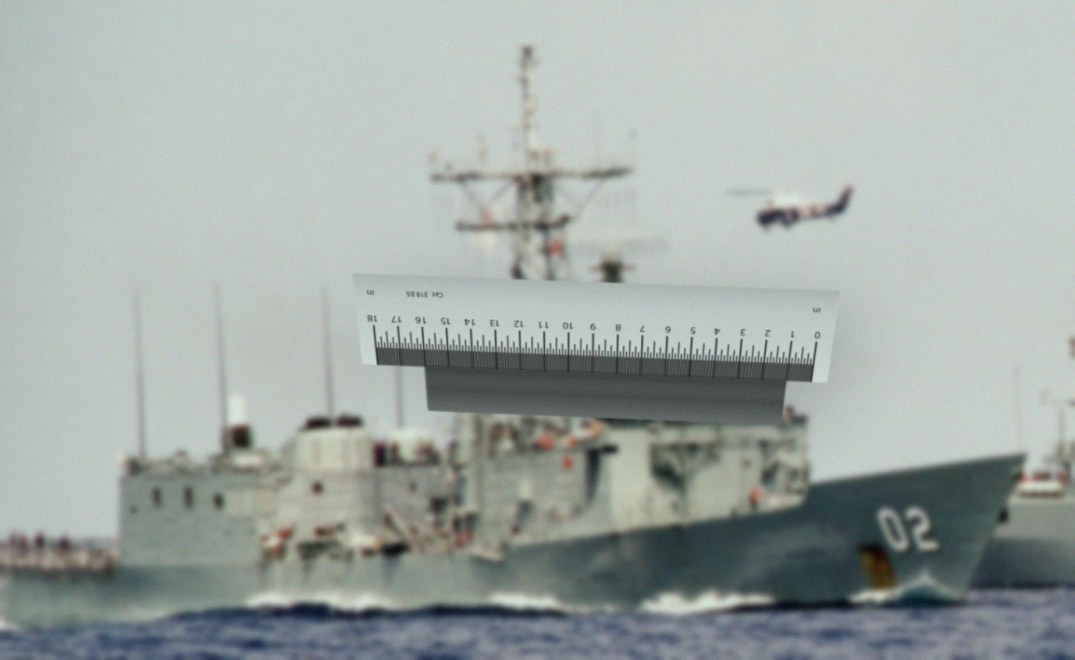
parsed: 15 in
